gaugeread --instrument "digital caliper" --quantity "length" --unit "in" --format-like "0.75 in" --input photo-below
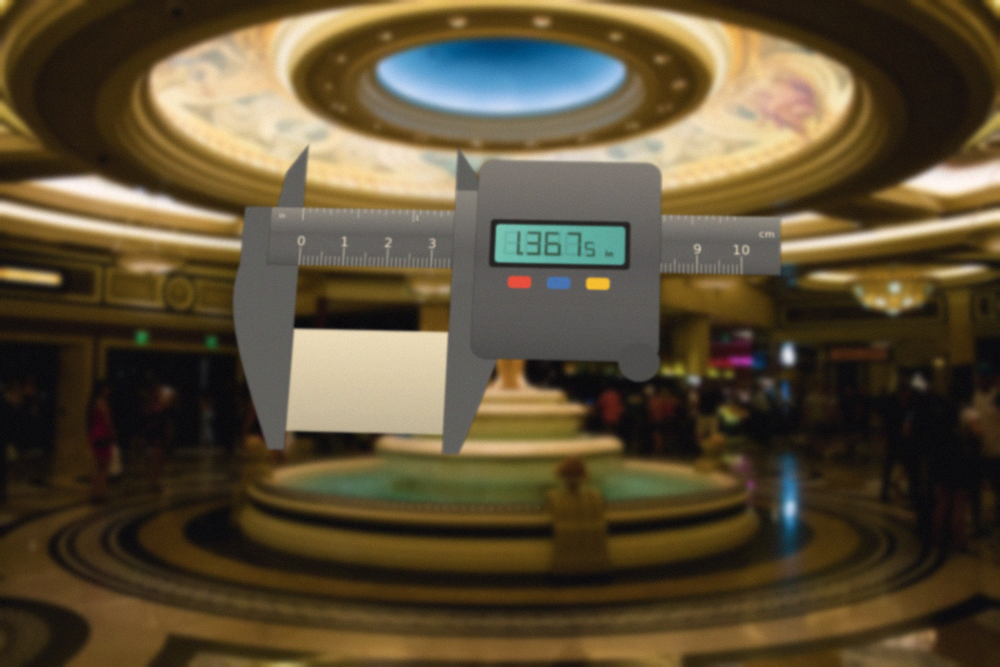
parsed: 1.3675 in
